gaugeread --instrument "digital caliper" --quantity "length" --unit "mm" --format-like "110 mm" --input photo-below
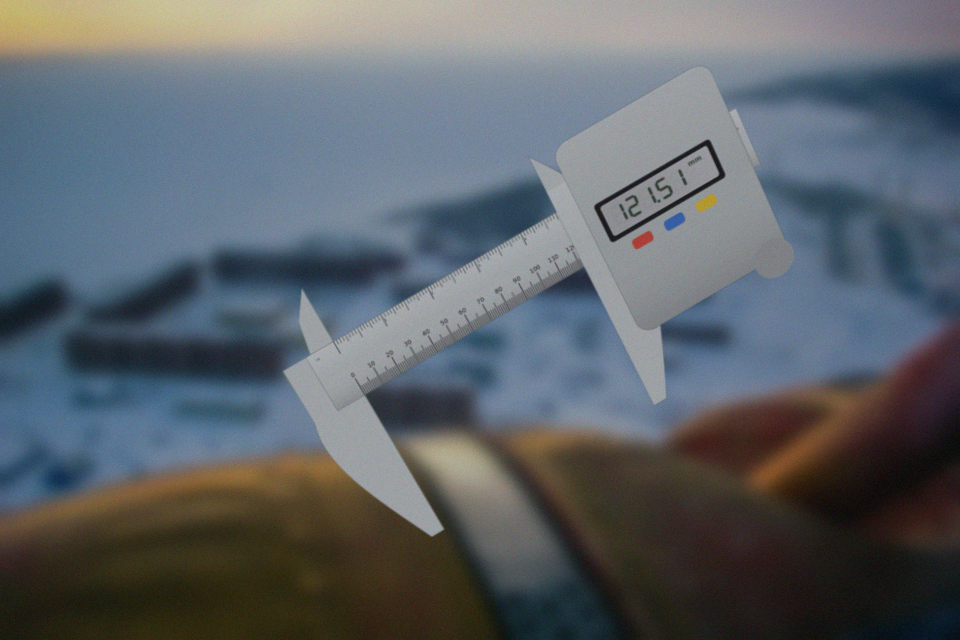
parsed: 121.51 mm
